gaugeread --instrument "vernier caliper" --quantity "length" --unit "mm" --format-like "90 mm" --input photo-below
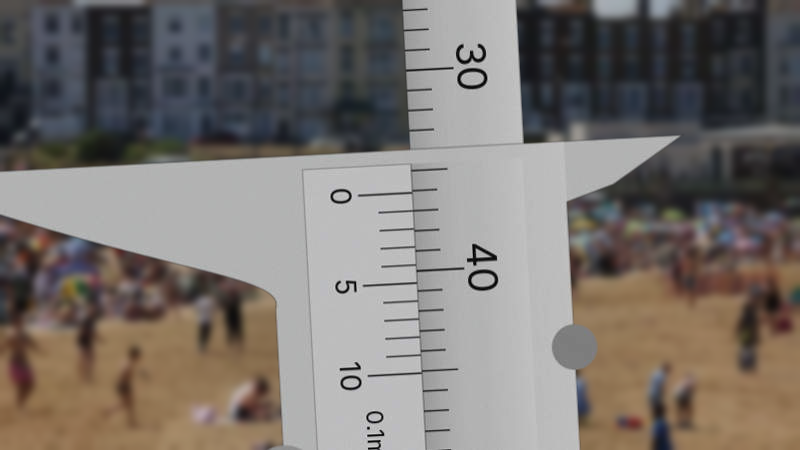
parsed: 36.1 mm
